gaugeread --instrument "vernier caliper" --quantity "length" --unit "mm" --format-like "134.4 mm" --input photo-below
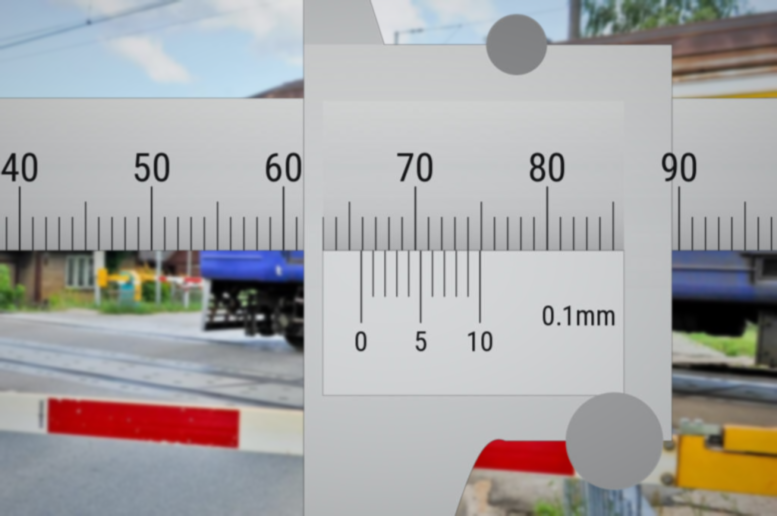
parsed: 65.9 mm
